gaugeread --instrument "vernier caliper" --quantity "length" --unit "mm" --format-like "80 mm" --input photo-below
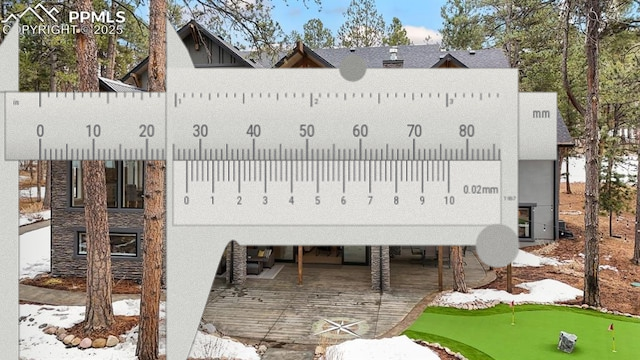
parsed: 27.5 mm
